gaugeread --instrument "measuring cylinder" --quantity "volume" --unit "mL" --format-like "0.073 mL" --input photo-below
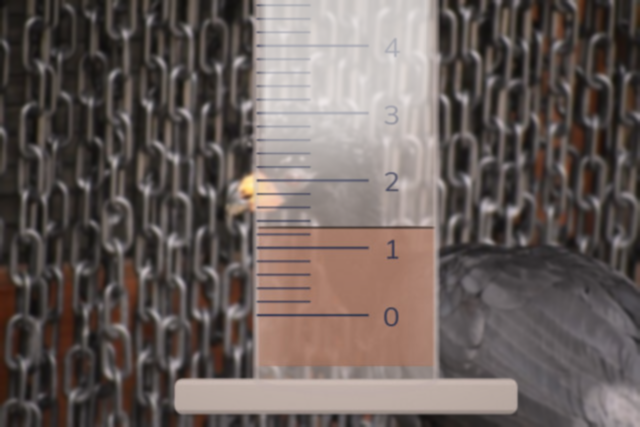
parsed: 1.3 mL
